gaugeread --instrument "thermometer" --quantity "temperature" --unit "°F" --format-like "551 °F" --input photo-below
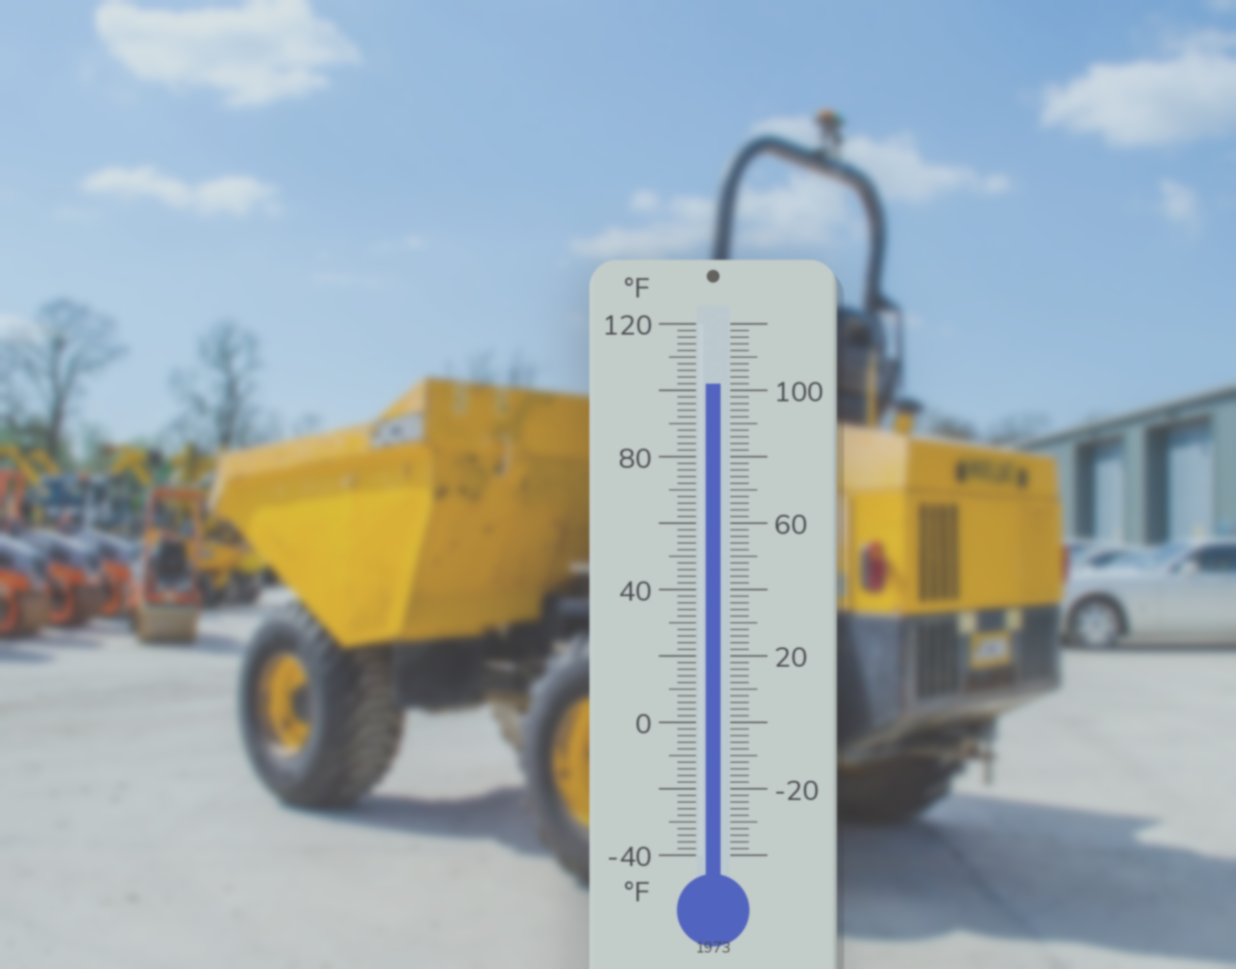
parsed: 102 °F
